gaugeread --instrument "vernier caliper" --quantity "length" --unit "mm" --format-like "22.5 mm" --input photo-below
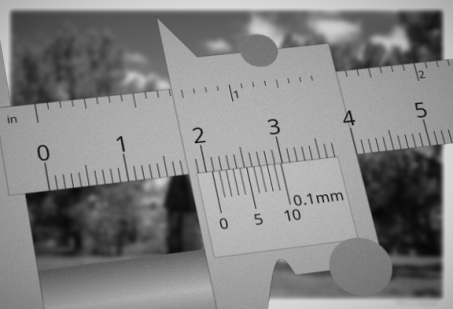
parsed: 20.8 mm
